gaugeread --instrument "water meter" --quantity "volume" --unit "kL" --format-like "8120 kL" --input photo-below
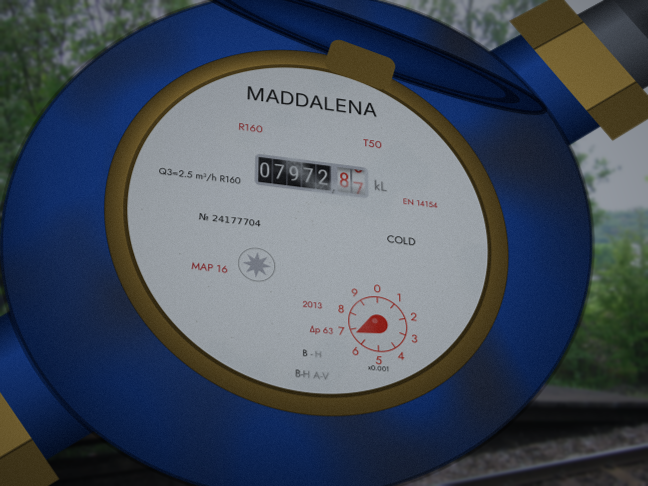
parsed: 7972.866 kL
